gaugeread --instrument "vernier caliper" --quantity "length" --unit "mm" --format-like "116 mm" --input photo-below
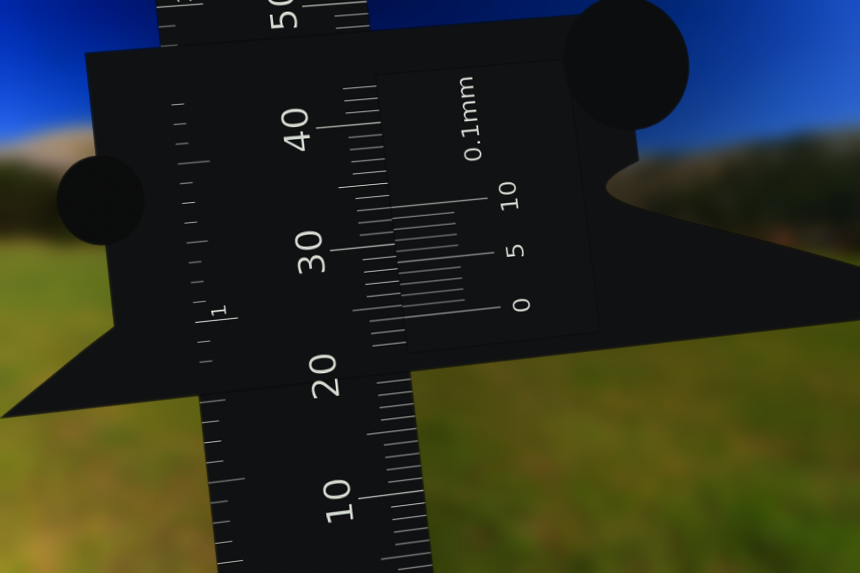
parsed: 24.0 mm
